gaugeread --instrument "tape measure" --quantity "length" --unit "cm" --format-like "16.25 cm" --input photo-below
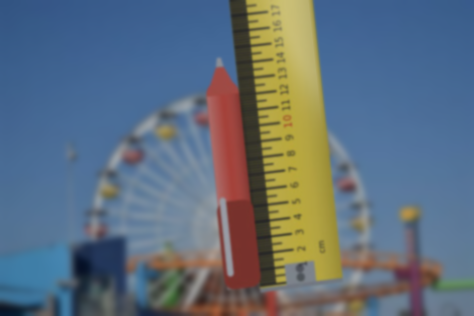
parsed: 14.5 cm
